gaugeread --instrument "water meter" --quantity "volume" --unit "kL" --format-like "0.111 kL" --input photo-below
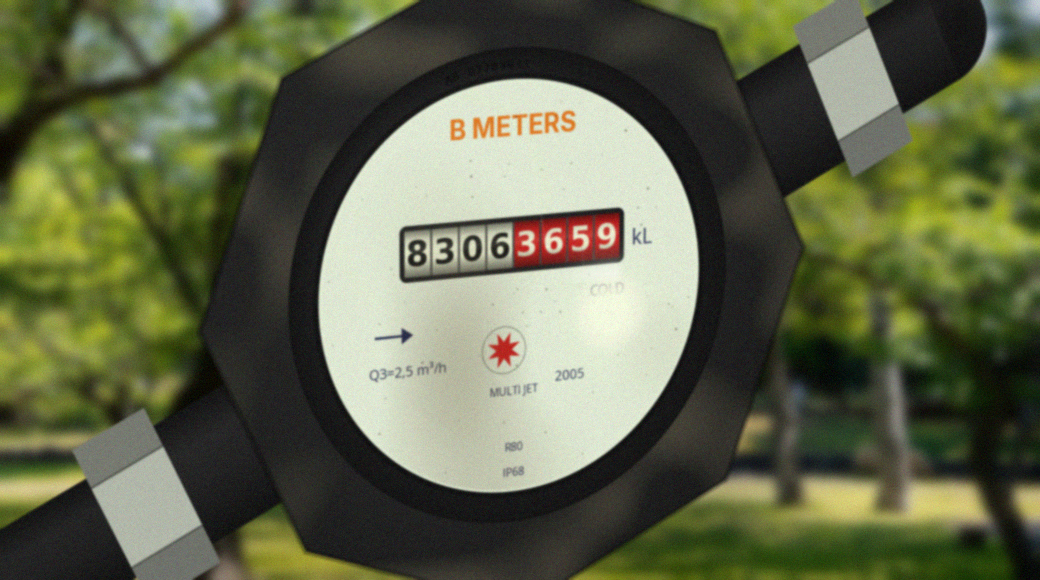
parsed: 8306.3659 kL
